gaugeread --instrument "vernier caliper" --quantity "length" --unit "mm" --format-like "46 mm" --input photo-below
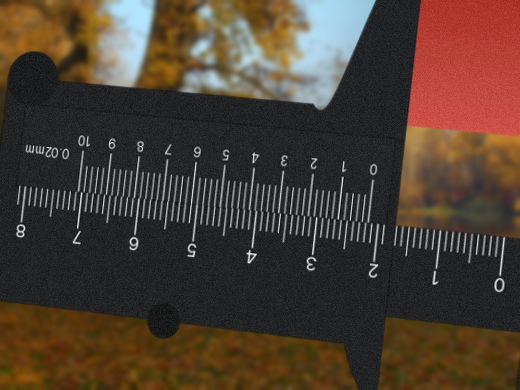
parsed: 21.6 mm
